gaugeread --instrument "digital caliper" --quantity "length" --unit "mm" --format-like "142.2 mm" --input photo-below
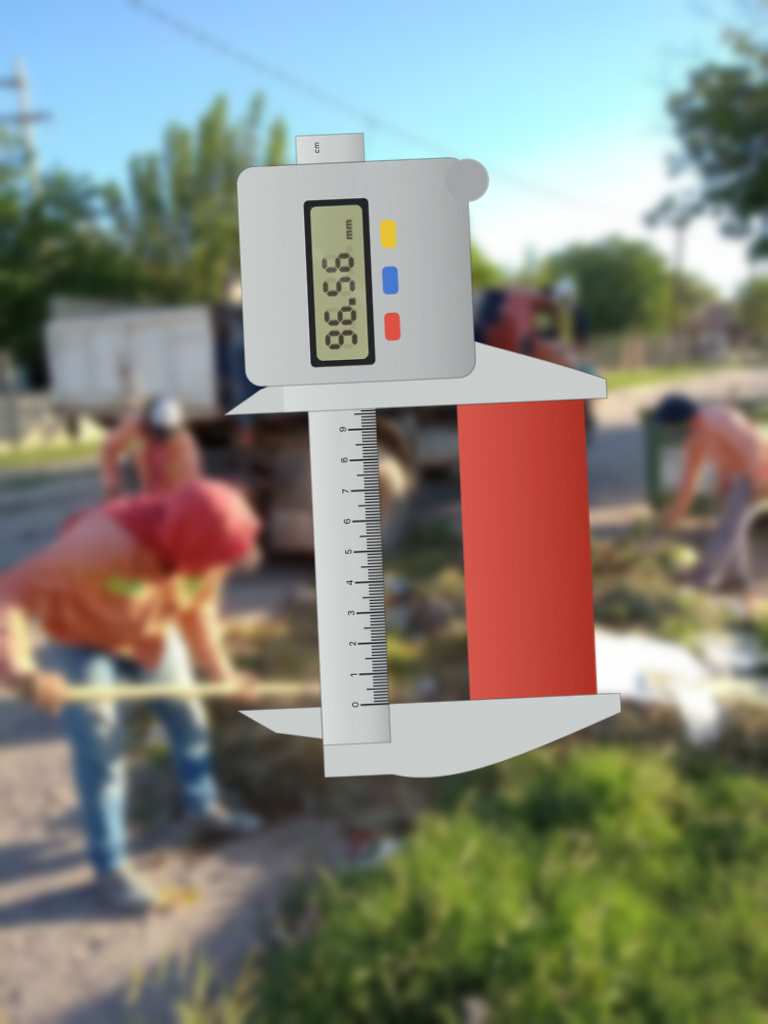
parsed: 96.56 mm
